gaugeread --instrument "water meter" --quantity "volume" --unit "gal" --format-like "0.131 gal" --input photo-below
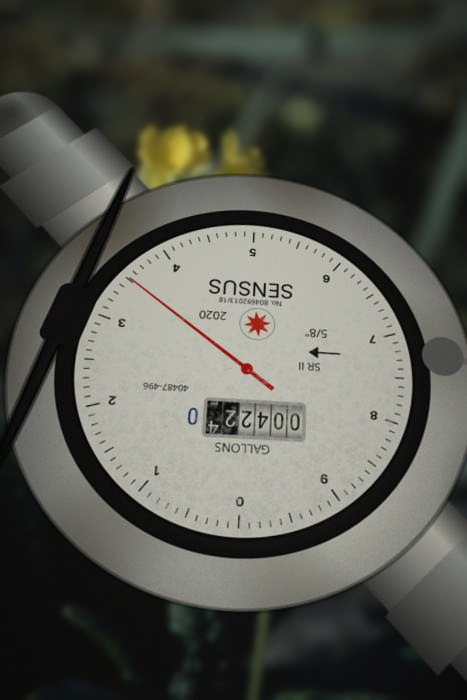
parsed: 42243.5 gal
